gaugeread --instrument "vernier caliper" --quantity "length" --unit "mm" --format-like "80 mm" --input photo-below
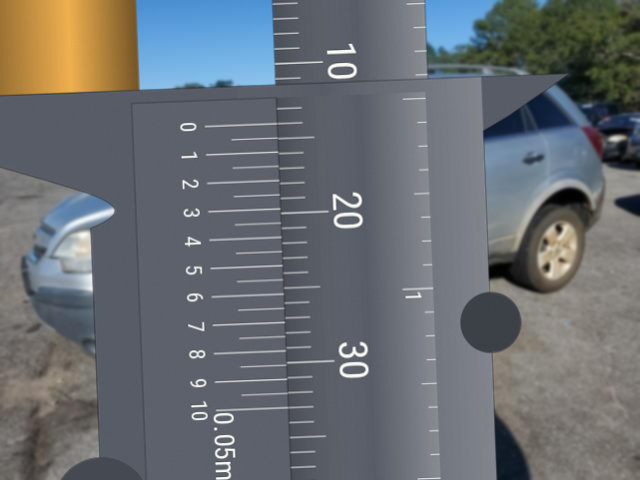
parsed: 14.0 mm
